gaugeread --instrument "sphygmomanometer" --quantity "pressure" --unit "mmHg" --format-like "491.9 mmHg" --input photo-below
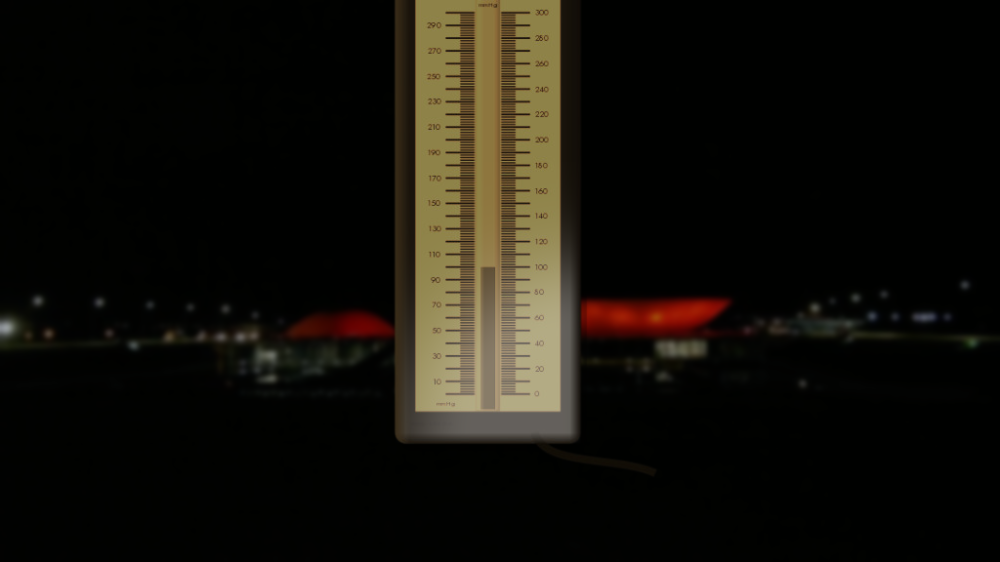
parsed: 100 mmHg
